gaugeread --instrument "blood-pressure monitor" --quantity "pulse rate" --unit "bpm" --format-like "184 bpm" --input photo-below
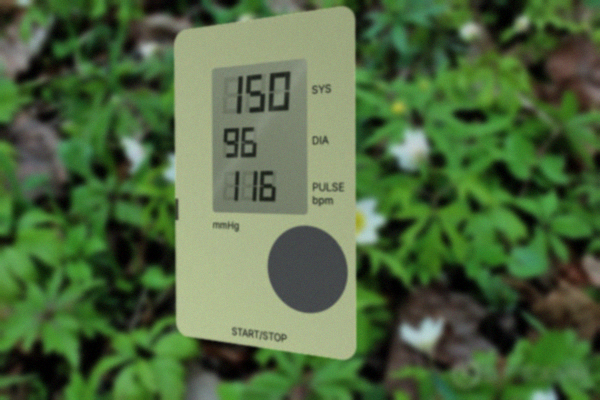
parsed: 116 bpm
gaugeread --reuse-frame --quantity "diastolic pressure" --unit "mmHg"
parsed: 96 mmHg
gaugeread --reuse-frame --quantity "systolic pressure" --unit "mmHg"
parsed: 150 mmHg
